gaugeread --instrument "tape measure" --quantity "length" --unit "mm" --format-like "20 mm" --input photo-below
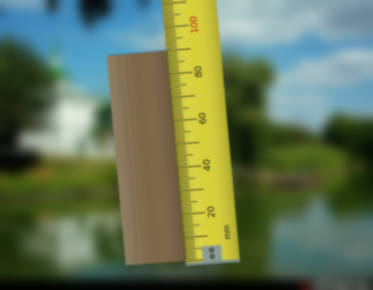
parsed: 90 mm
